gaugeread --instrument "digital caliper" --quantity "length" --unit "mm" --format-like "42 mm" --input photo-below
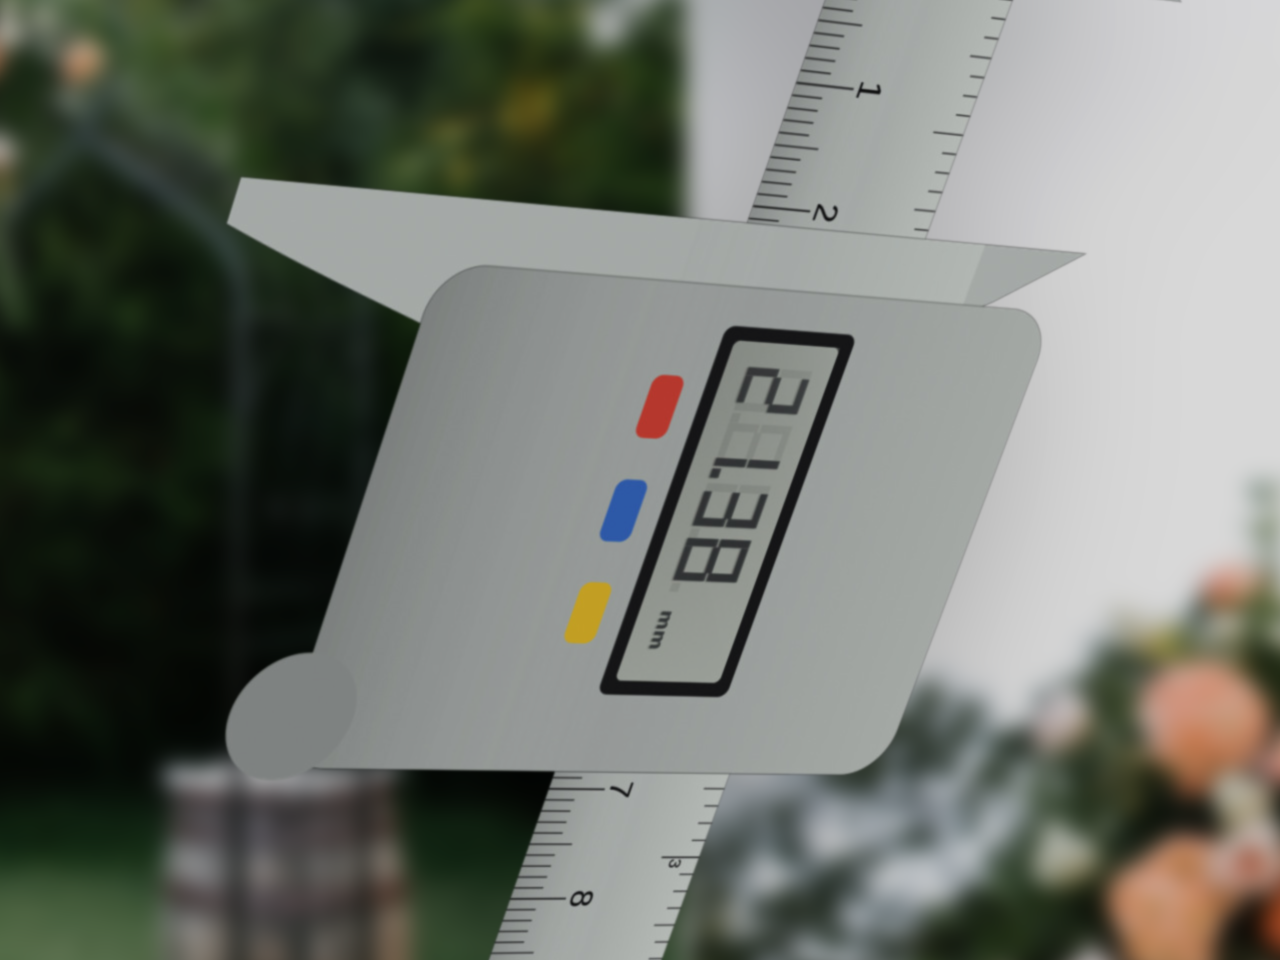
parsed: 21.38 mm
